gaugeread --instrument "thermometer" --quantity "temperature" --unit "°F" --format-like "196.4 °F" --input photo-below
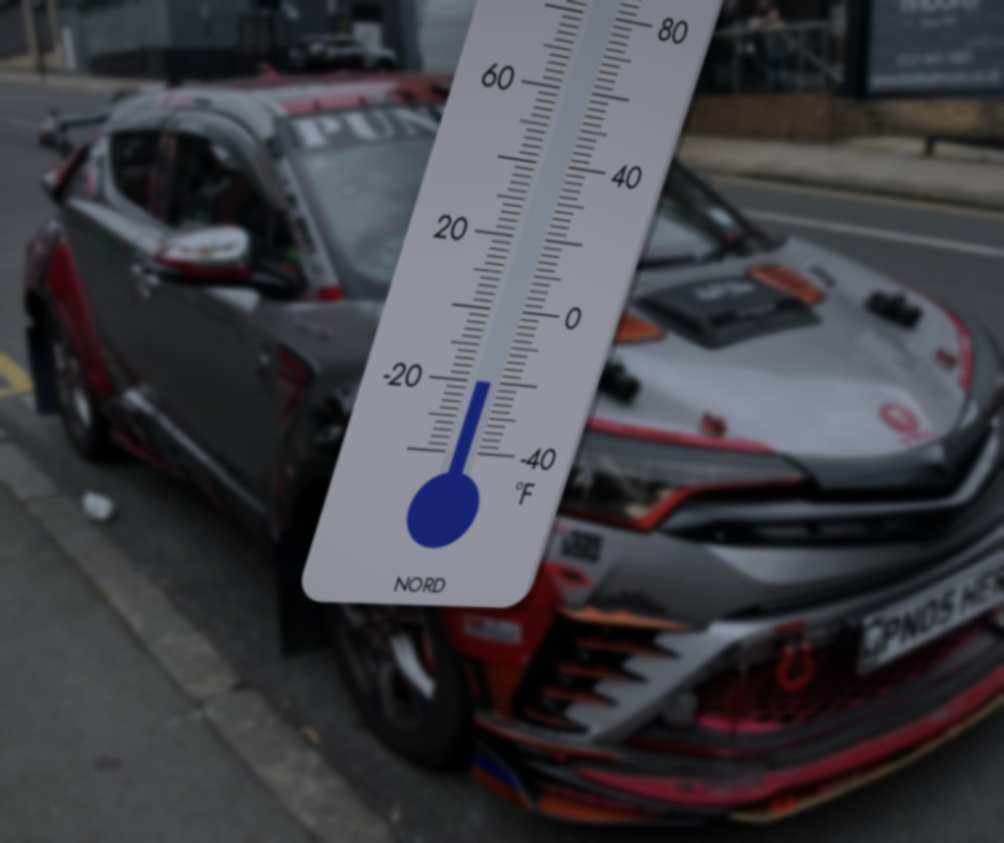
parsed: -20 °F
